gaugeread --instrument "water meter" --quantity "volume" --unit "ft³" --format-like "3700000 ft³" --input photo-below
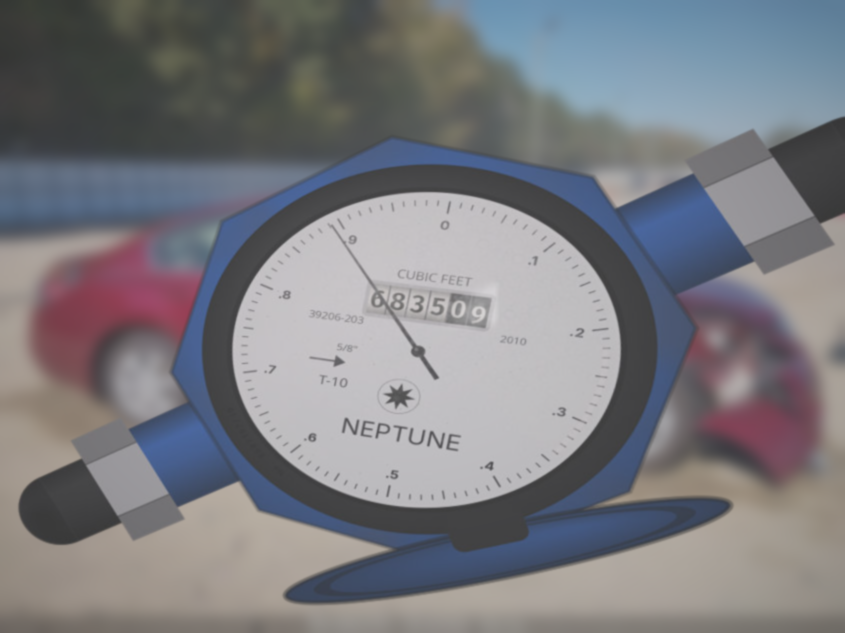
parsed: 683508.89 ft³
